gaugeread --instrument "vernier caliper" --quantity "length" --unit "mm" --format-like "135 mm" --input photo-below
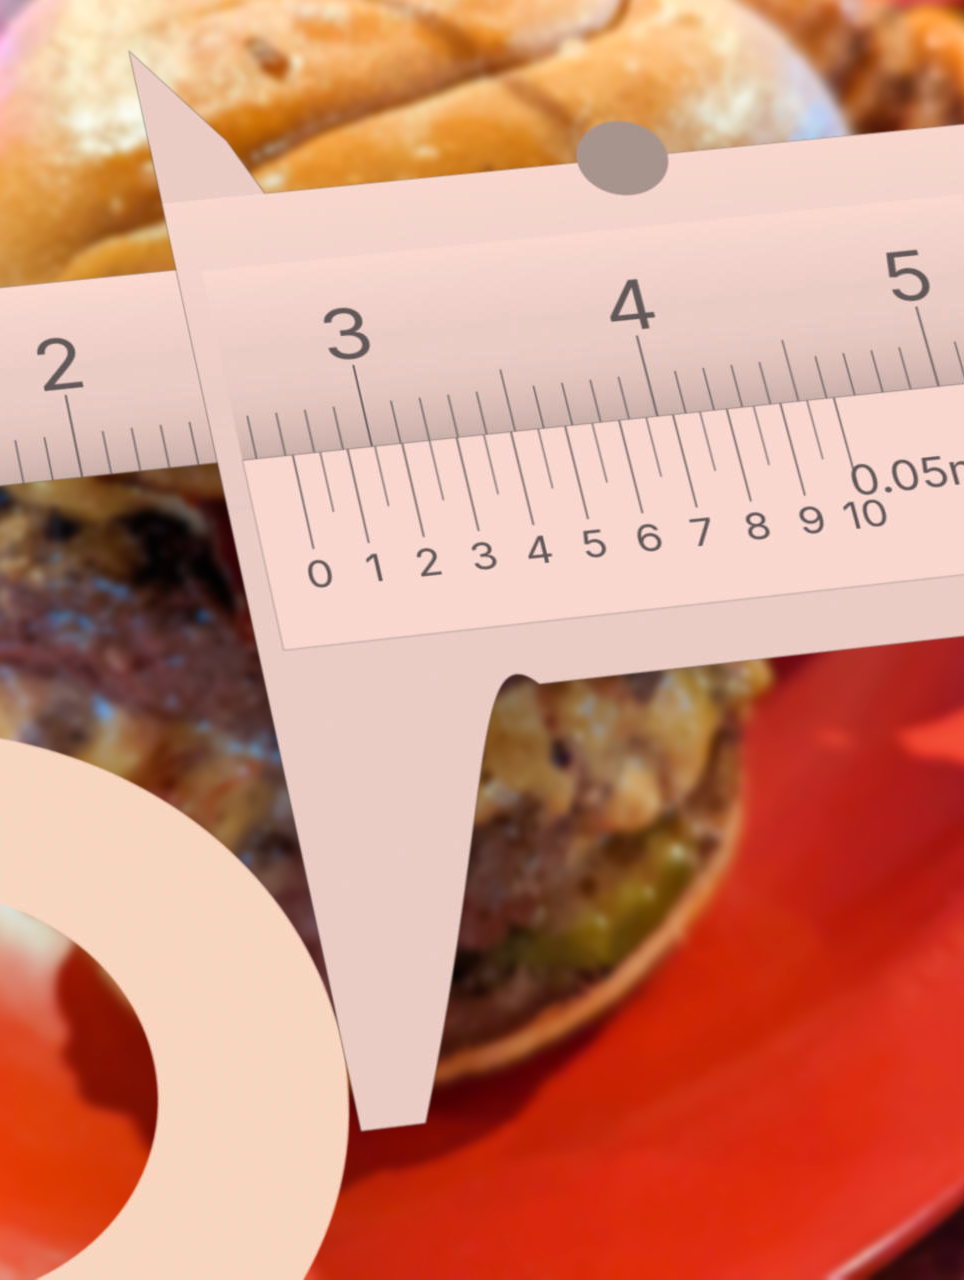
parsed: 27.25 mm
